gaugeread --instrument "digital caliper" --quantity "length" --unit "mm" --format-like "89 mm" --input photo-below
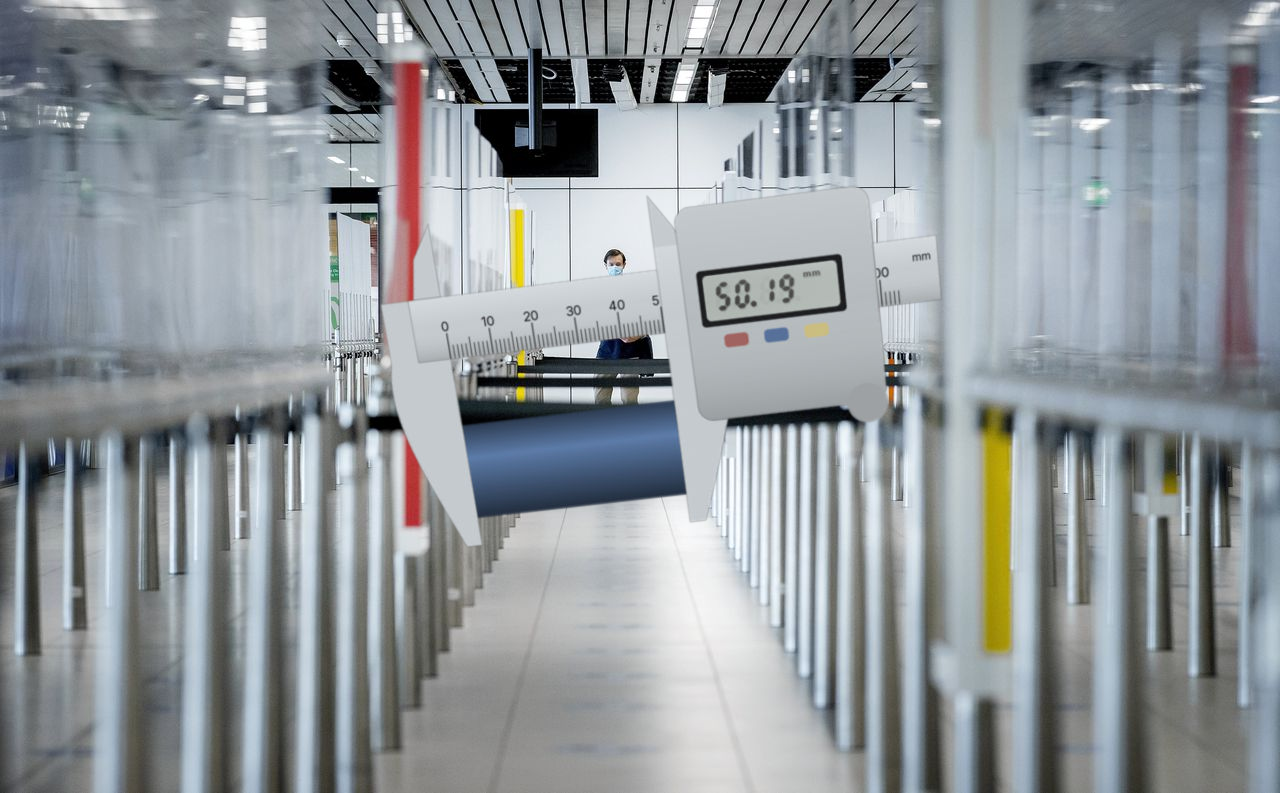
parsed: 50.19 mm
